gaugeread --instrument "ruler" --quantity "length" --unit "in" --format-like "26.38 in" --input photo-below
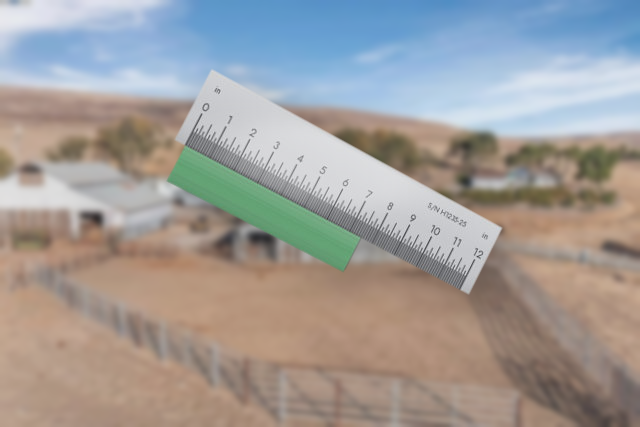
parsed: 7.5 in
